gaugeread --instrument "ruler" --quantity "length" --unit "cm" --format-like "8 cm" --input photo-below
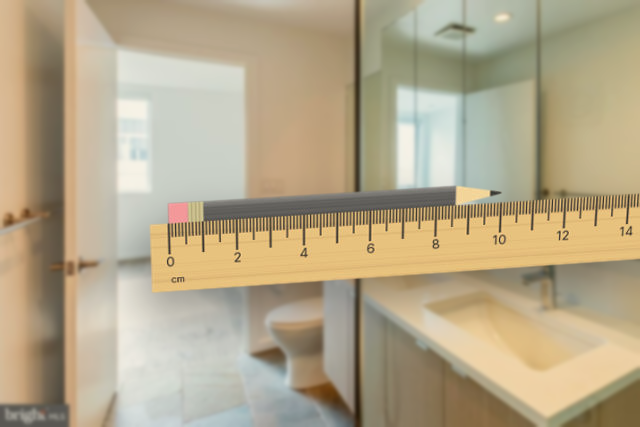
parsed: 10 cm
